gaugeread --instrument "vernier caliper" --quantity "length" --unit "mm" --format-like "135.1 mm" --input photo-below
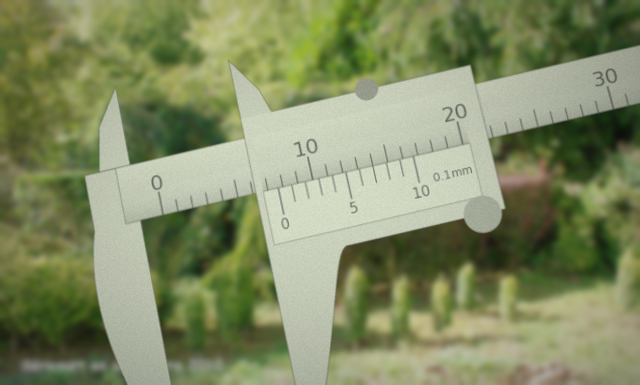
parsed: 7.7 mm
